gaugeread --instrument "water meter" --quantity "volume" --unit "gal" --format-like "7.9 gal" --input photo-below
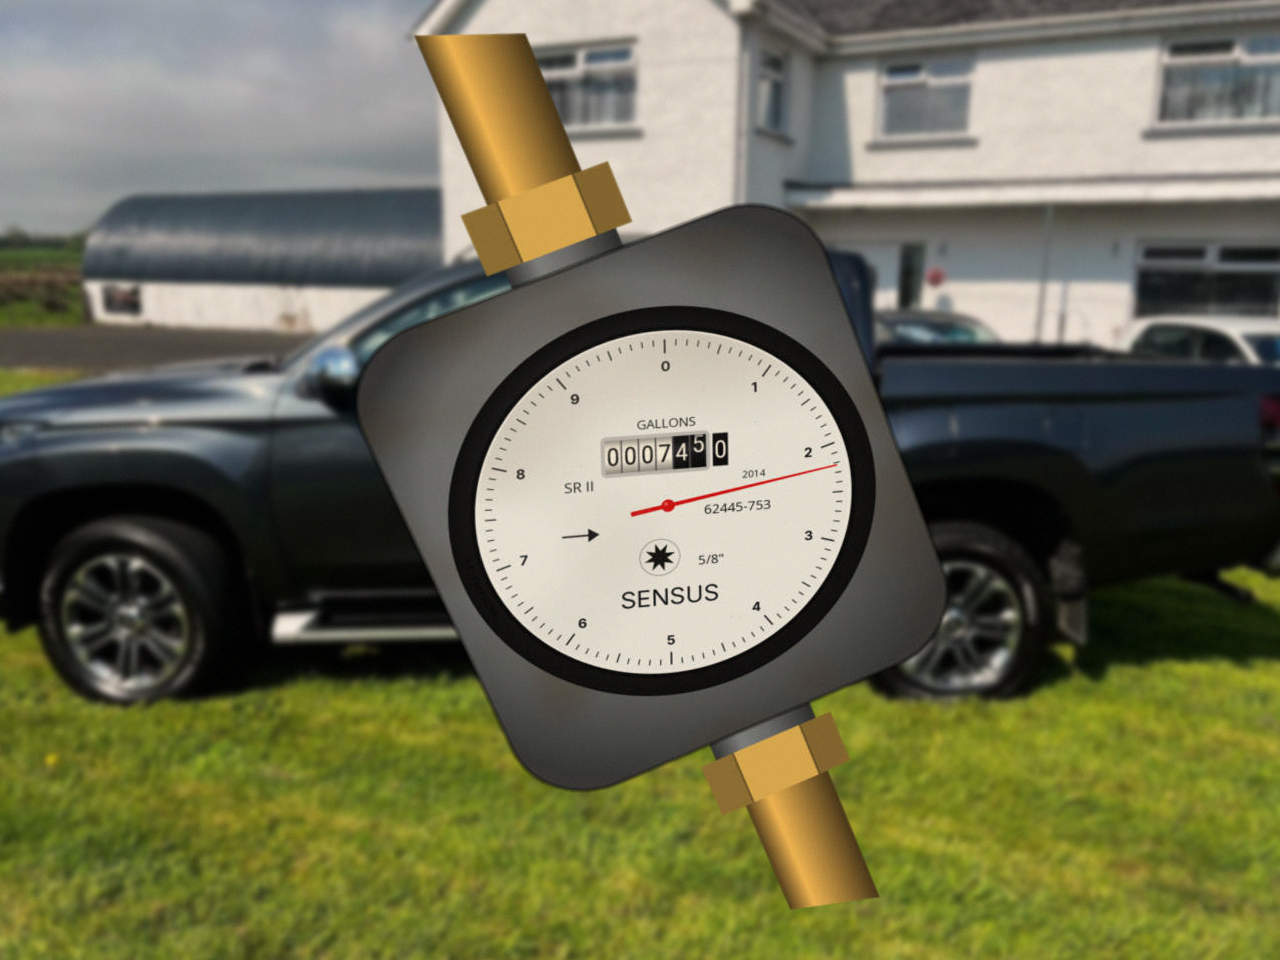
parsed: 7452.2 gal
